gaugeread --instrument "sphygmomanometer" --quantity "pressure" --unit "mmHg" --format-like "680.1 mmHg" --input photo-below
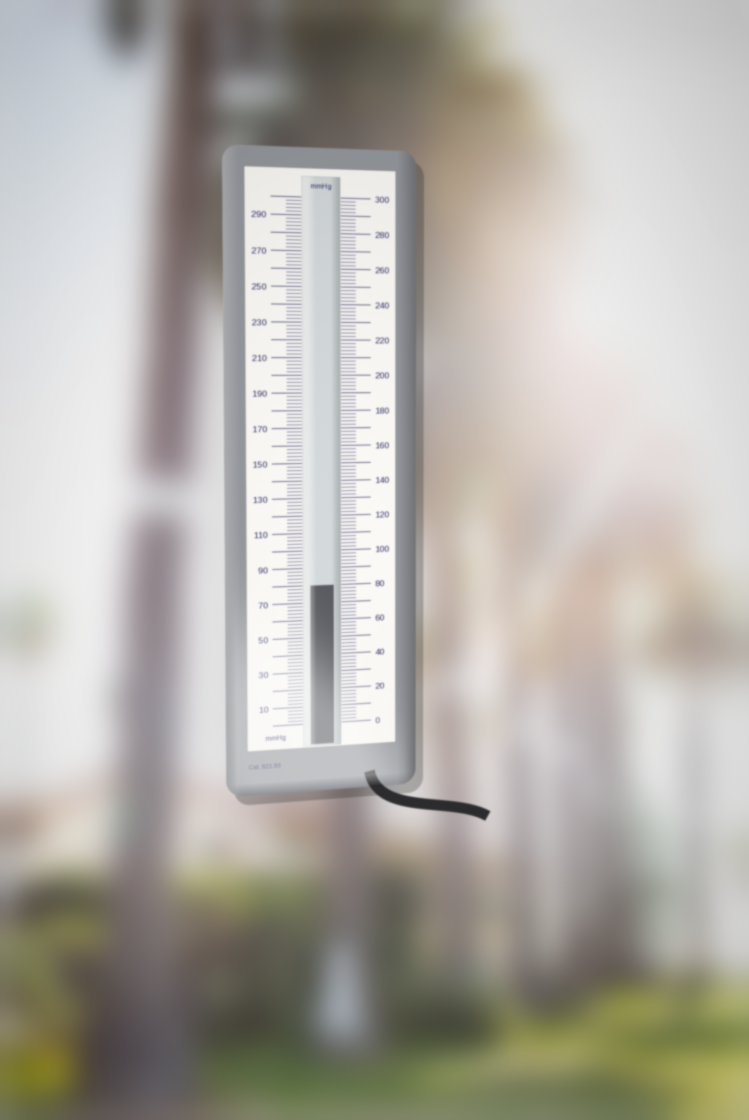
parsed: 80 mmHg
